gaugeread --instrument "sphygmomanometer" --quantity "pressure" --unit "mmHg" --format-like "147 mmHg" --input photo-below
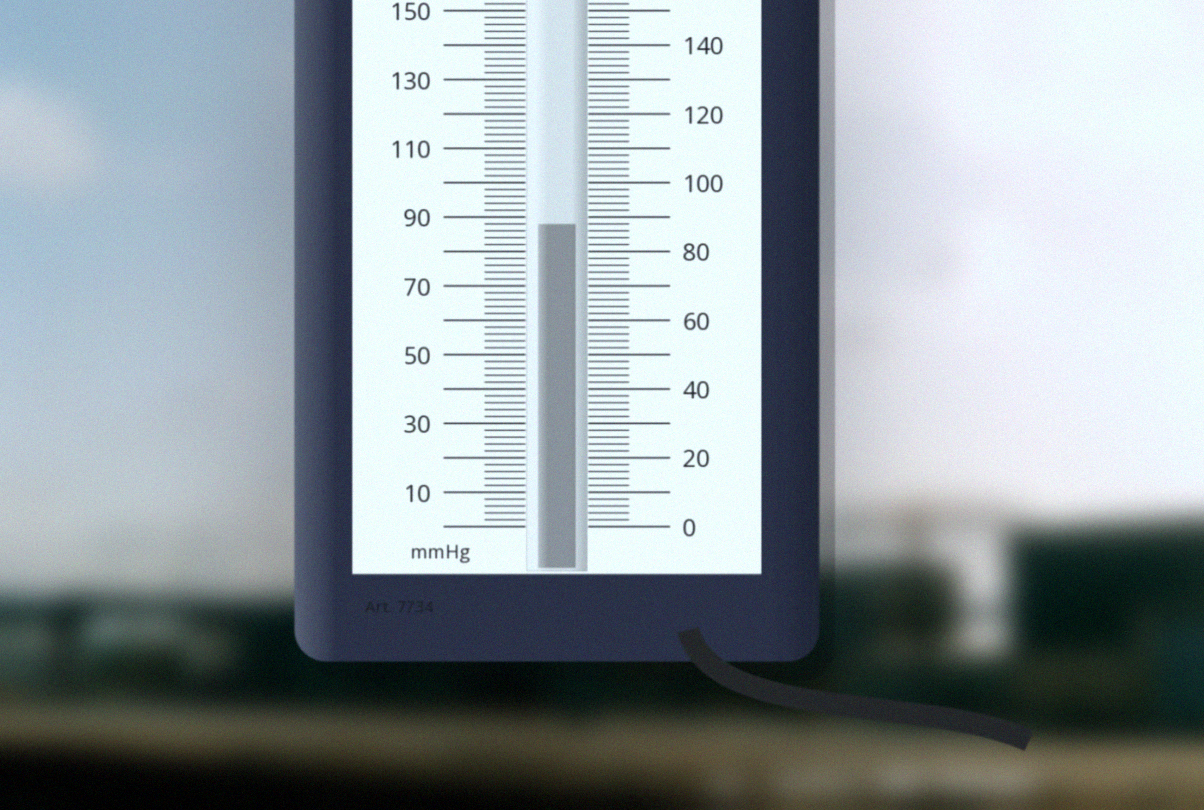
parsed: 88 mmHg
